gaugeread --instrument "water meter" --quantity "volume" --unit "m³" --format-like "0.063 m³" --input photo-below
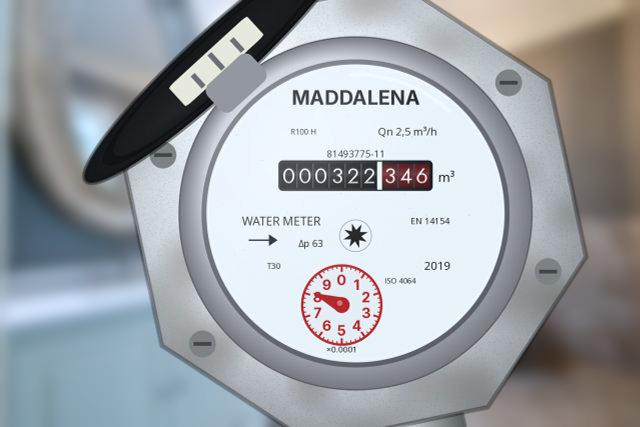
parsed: 322.3468 m³
